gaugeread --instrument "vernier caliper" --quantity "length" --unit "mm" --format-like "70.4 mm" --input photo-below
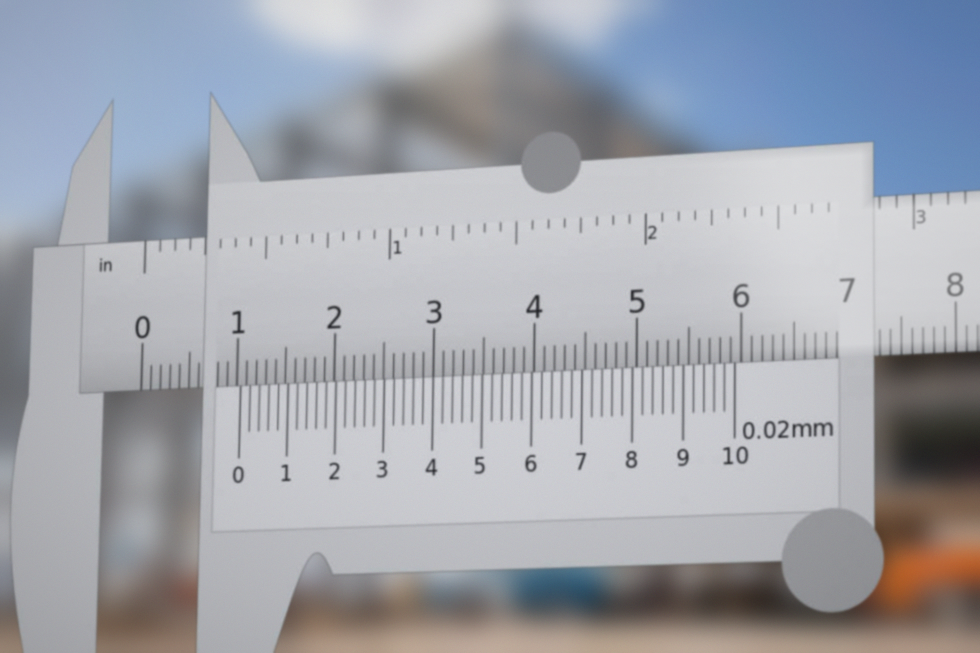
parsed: 10.4 mm
